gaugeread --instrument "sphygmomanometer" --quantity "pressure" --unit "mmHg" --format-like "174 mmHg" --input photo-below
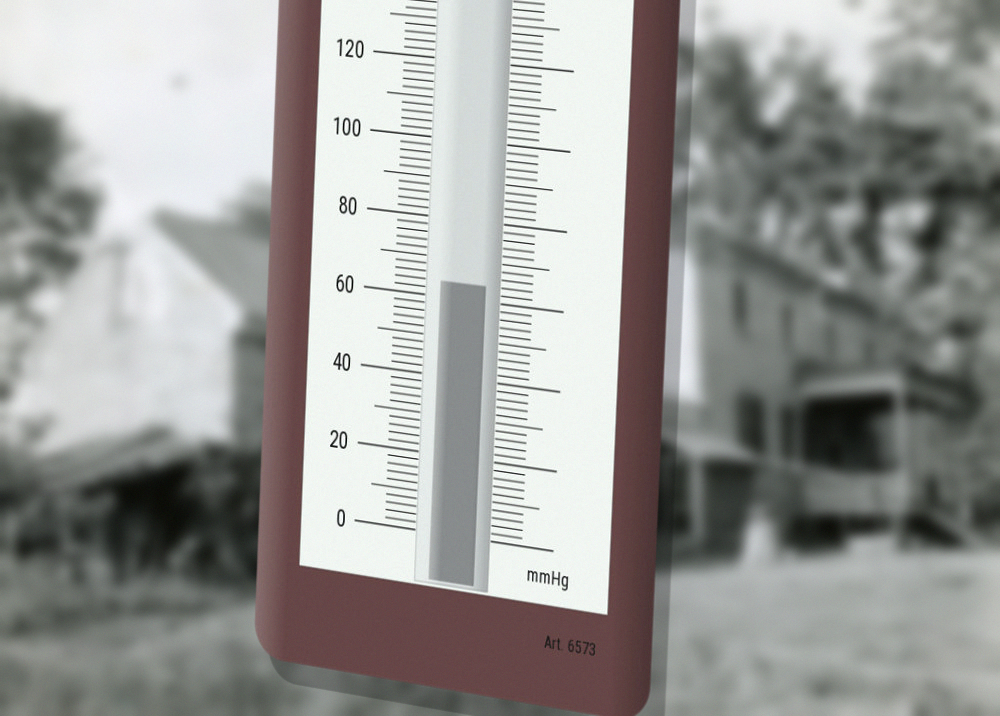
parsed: 64 mmHg
